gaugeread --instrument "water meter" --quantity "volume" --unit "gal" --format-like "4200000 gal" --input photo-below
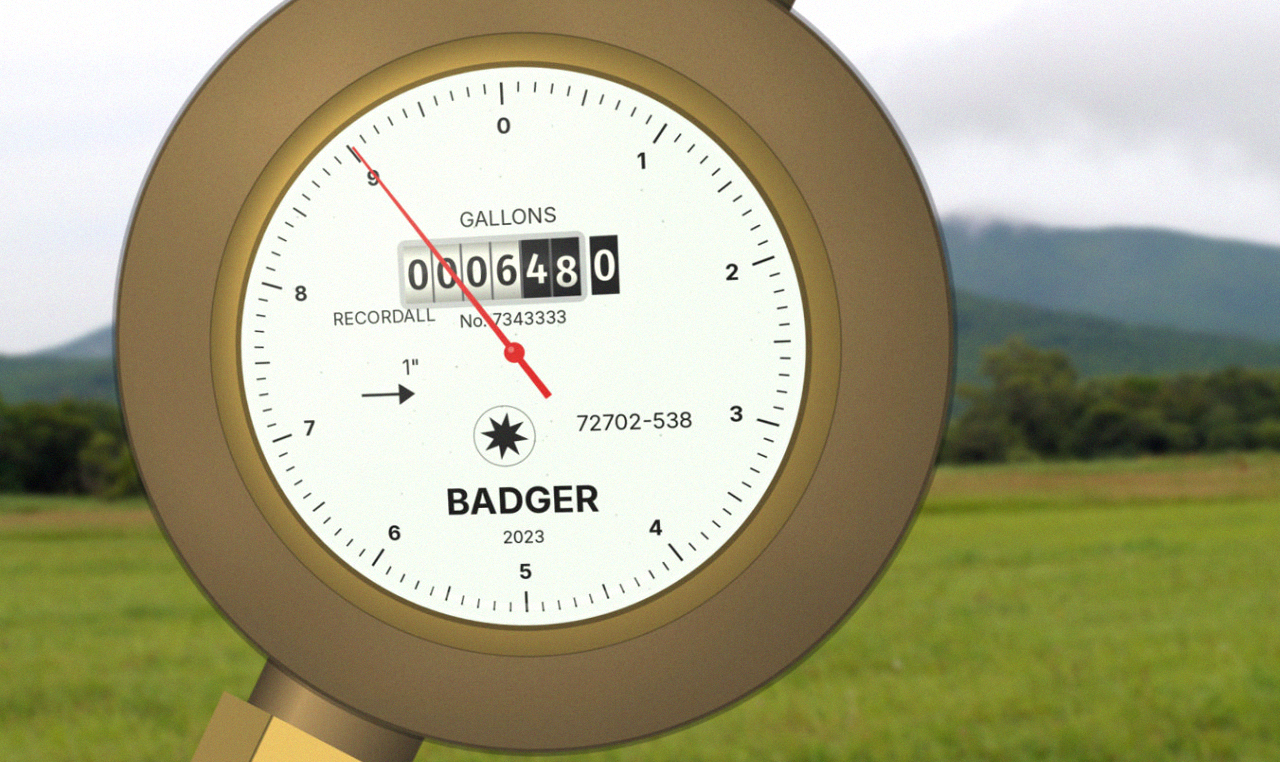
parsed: 6479.0 gal
